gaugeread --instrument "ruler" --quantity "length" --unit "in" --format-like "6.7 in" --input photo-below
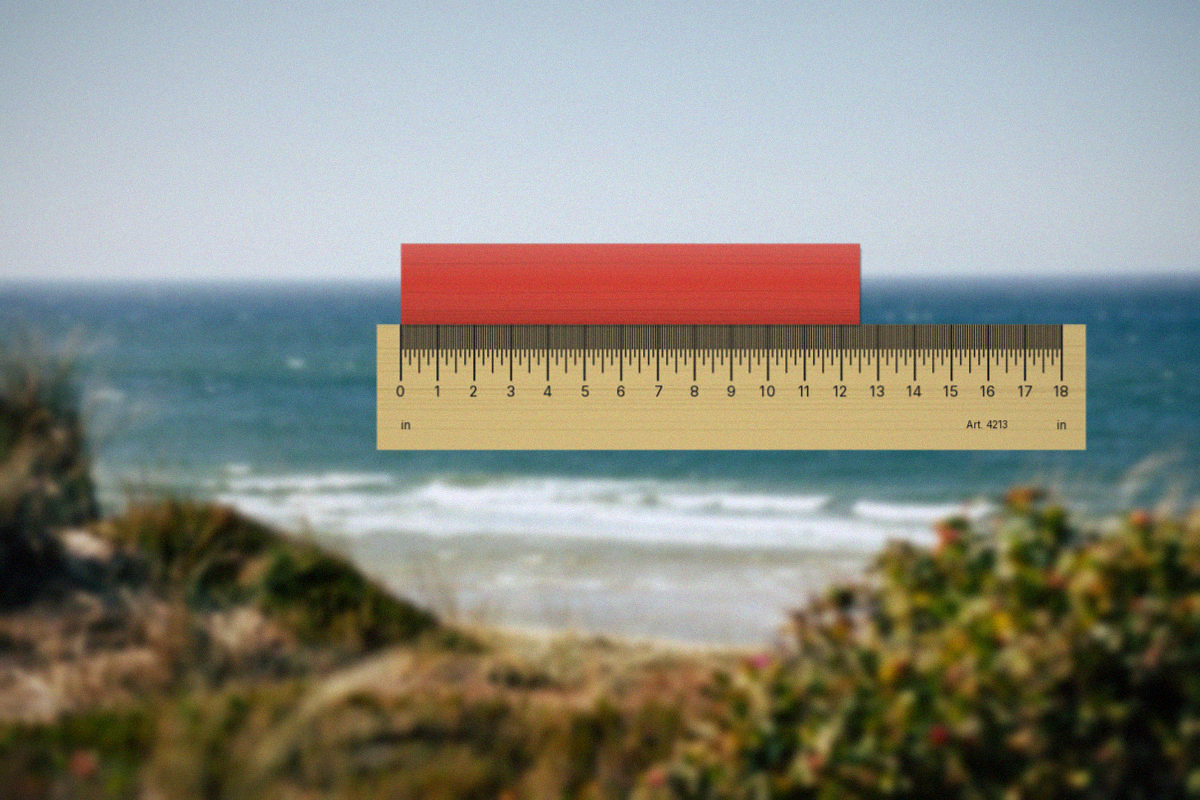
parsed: 12.5 in
